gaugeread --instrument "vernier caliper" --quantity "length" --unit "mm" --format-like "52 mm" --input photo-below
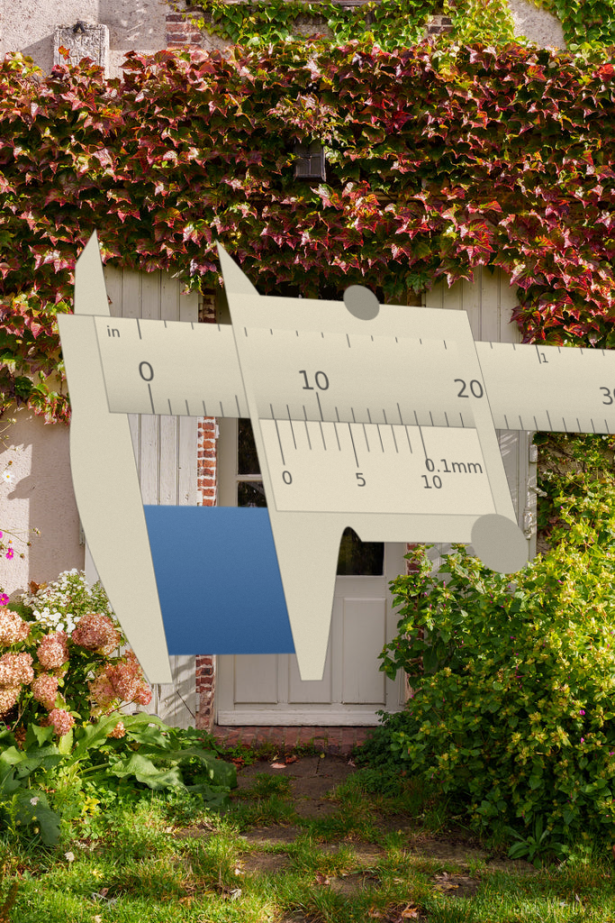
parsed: 7.1 mm
